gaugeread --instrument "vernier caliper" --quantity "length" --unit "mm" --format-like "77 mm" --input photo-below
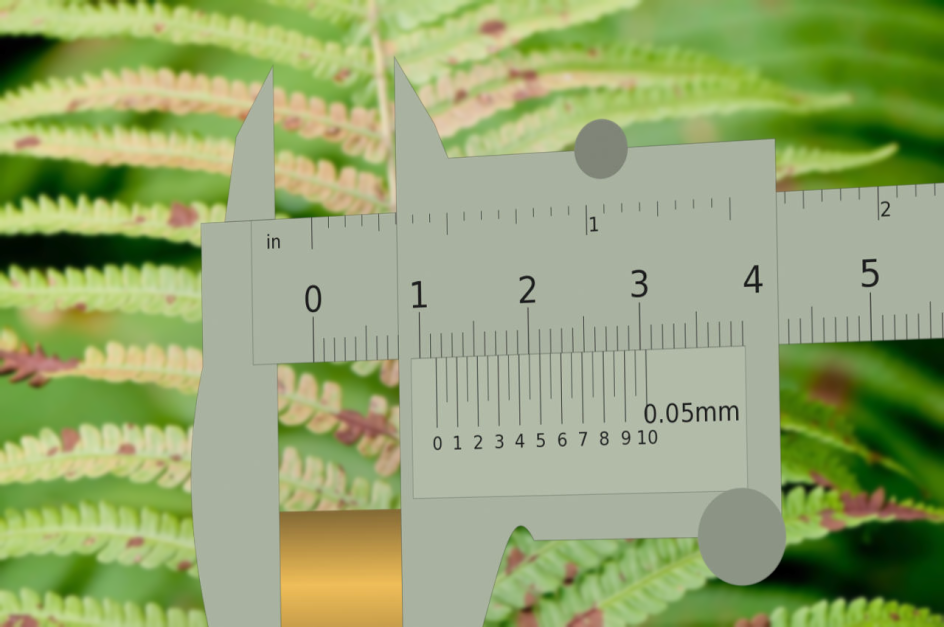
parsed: 11.5 mm
